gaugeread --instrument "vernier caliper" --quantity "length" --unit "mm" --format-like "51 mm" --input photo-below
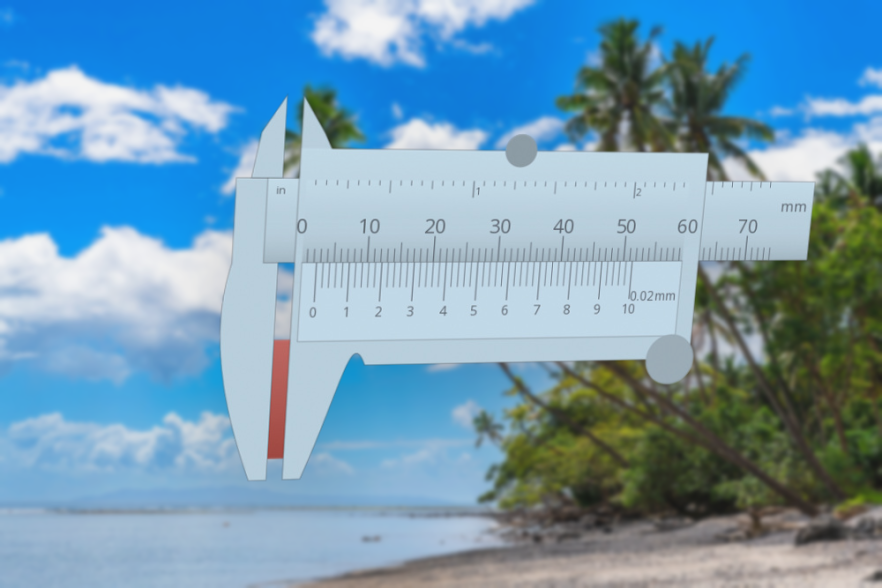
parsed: 2.4 mm
